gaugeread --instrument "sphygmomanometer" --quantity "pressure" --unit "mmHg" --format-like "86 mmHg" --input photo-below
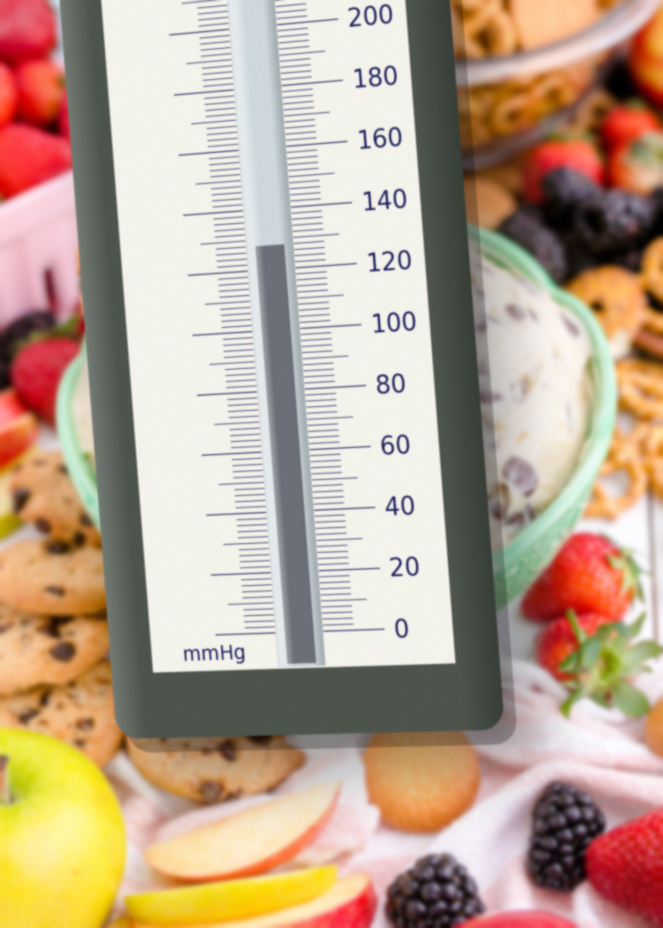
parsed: 128 mmHg
